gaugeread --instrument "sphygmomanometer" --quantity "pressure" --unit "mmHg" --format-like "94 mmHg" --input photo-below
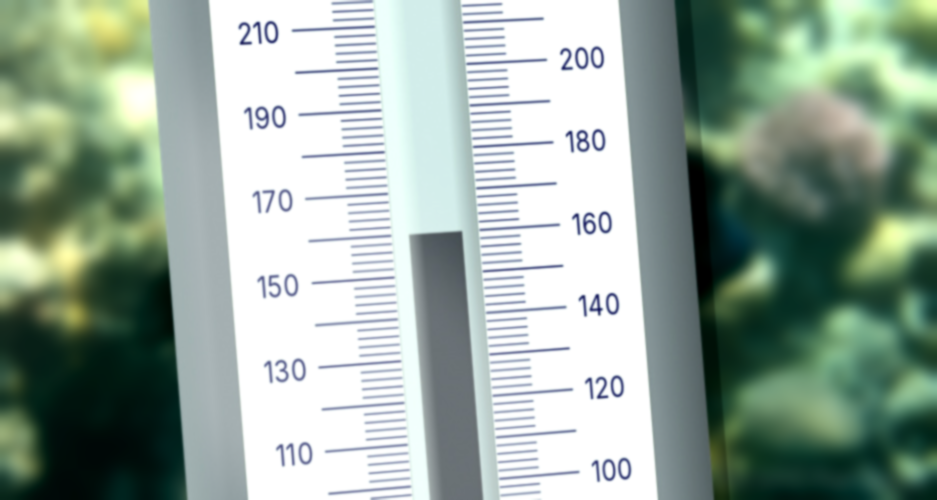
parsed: 160 mmHg
